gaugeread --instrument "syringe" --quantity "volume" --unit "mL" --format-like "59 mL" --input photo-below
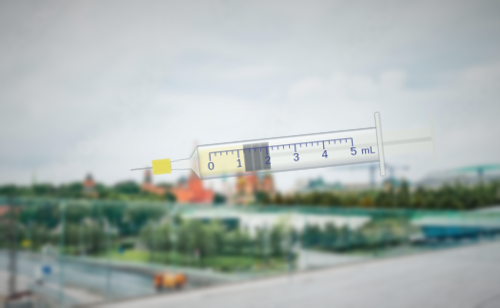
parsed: 1.2 mL
